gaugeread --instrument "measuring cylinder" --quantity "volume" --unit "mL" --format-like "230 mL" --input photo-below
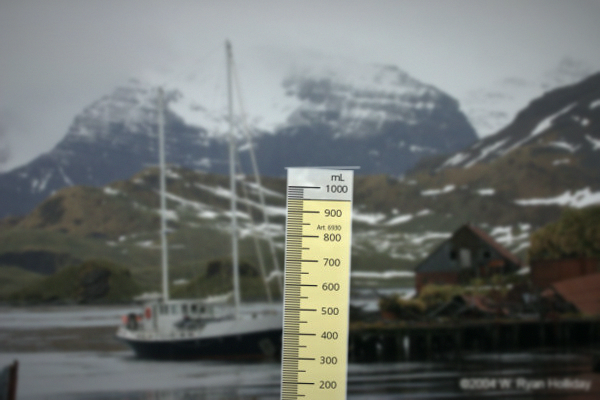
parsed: 950 mL
